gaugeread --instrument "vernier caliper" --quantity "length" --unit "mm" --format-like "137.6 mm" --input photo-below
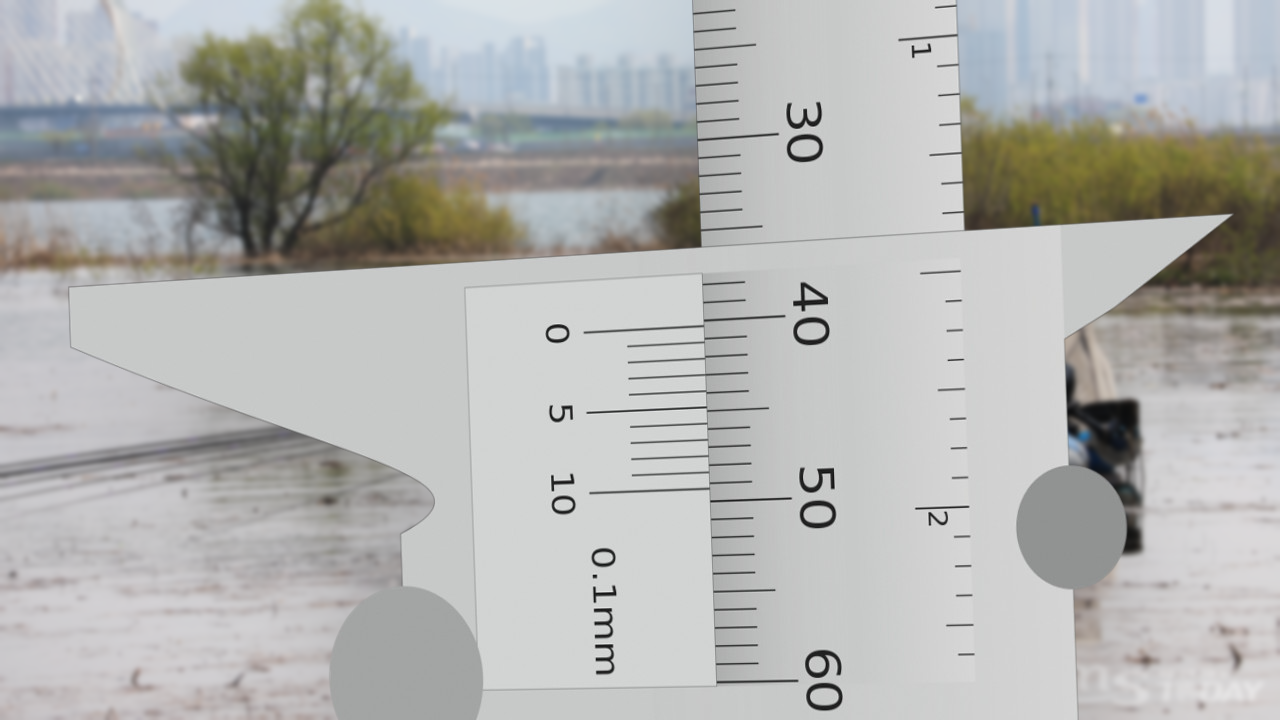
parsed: 40.3 mm
